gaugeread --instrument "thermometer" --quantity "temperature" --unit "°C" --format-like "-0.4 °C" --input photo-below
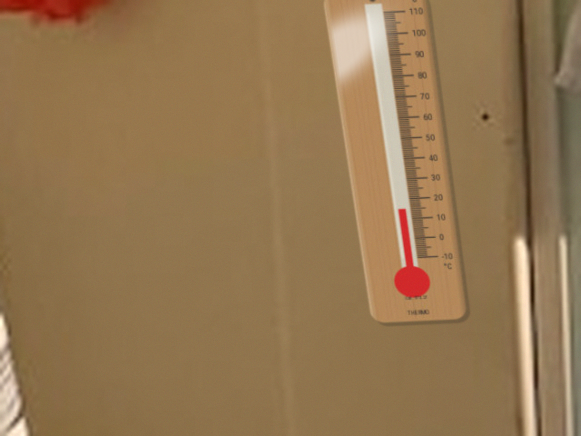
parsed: 15 °C
